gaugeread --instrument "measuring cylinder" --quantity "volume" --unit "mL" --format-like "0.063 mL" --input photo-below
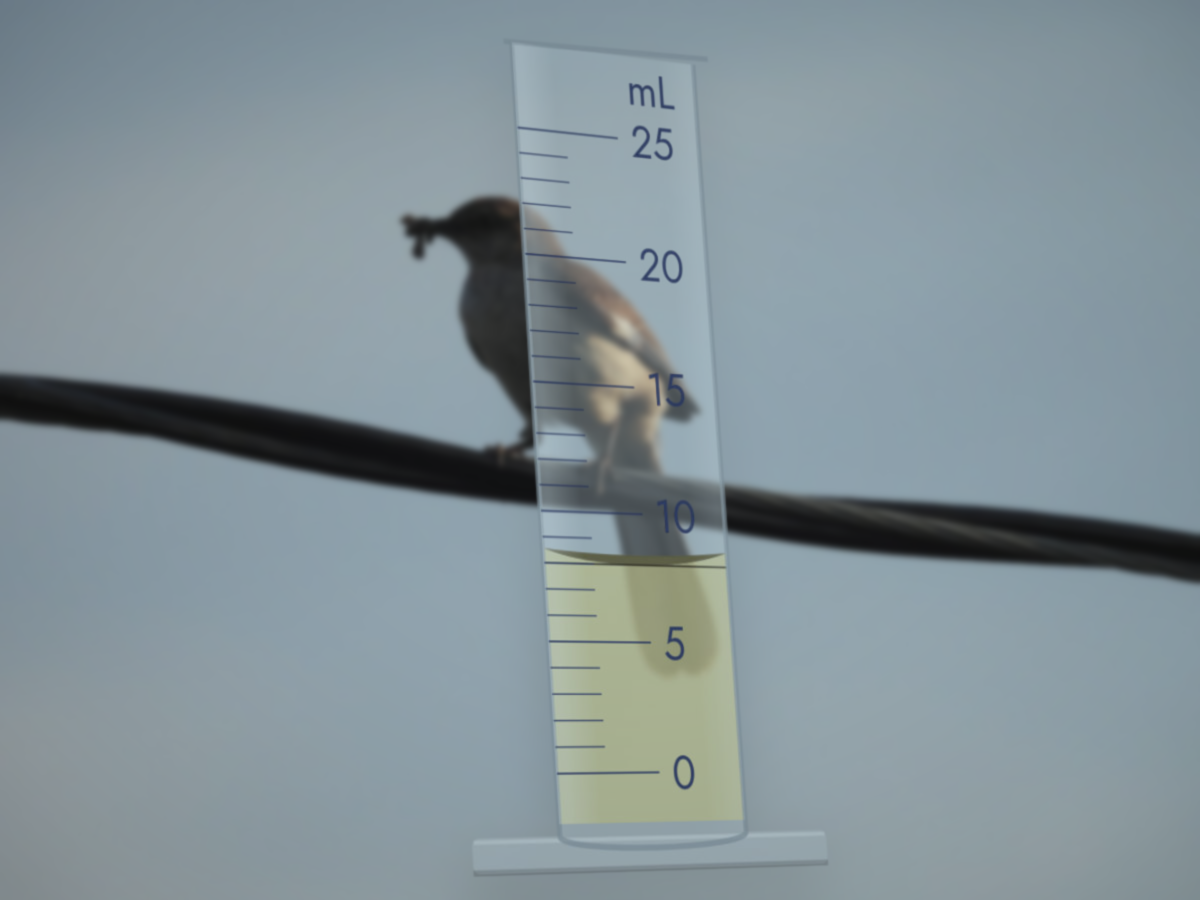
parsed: 8 mL
